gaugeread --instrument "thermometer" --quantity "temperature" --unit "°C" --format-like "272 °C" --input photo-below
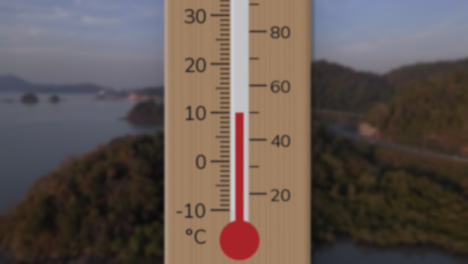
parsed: 10 °C
